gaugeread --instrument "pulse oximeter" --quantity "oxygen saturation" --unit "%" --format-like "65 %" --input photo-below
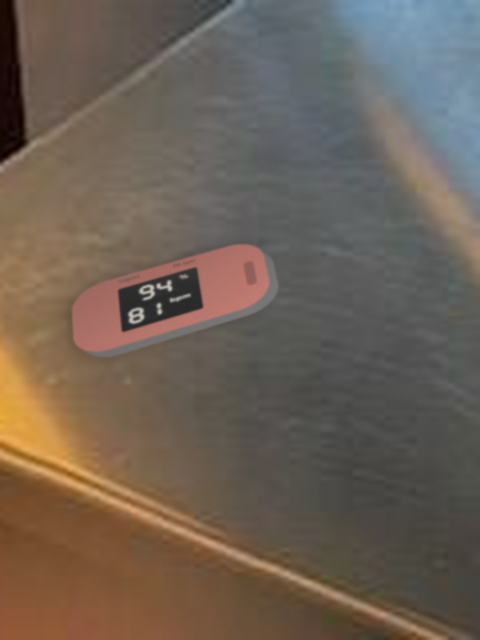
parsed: 94 %
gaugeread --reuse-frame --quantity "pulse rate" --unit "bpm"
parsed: 81 bpm
